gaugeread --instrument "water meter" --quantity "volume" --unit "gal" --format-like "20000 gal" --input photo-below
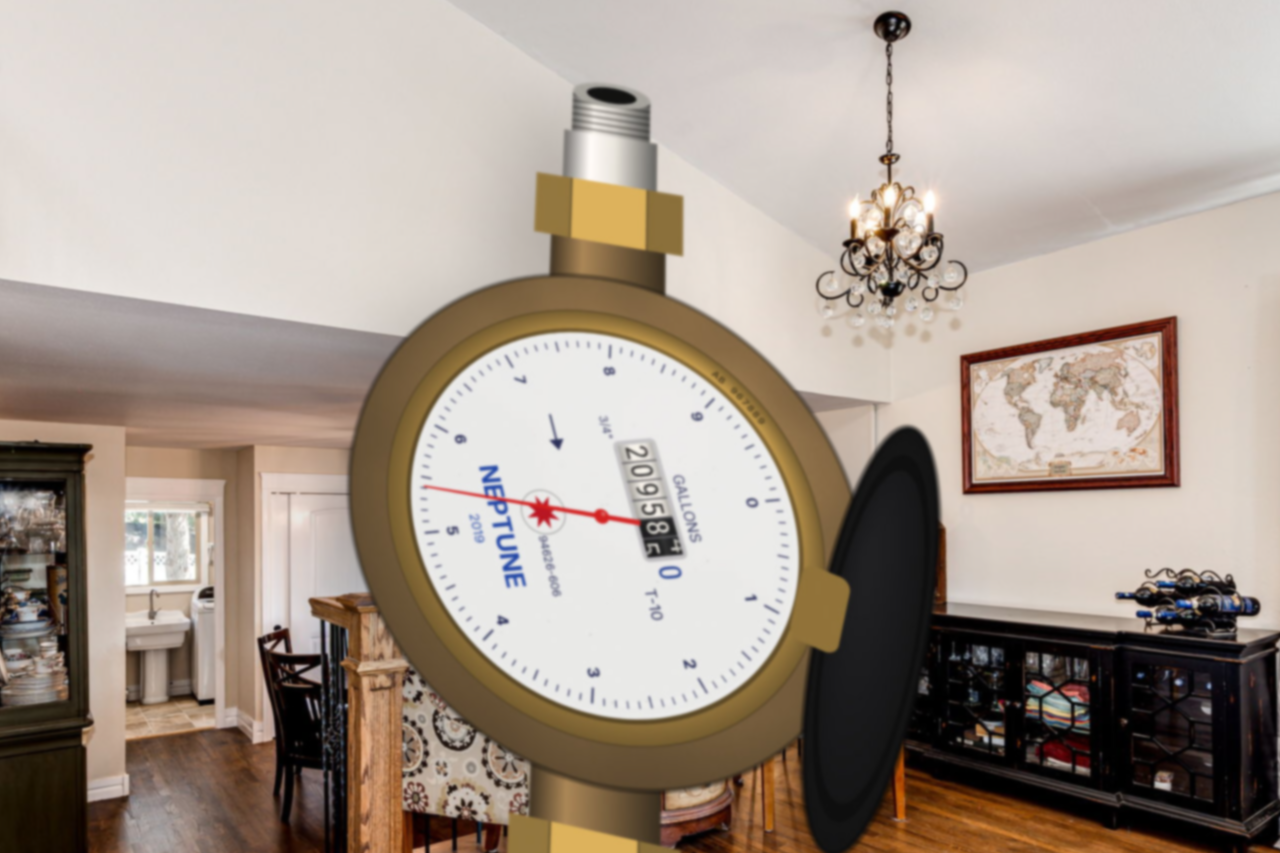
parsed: 2095845.4 gal
